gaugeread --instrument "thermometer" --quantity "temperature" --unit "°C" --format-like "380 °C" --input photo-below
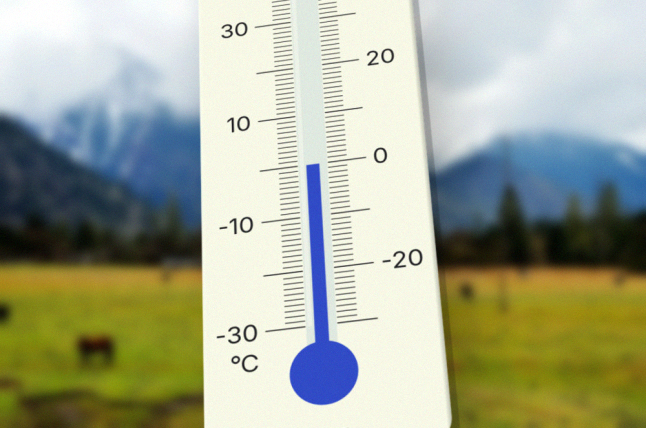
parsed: 0 °C
